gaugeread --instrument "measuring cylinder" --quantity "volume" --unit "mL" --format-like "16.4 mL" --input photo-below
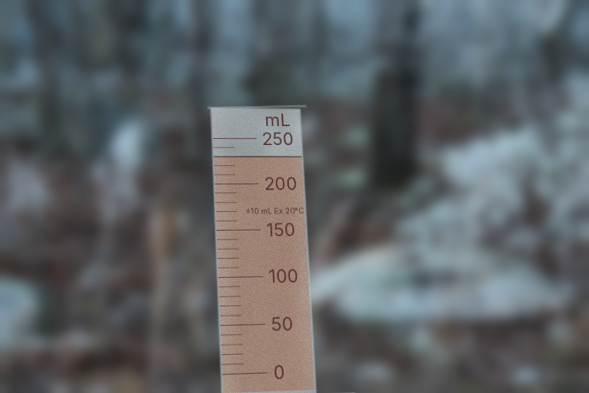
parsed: 230 mL
